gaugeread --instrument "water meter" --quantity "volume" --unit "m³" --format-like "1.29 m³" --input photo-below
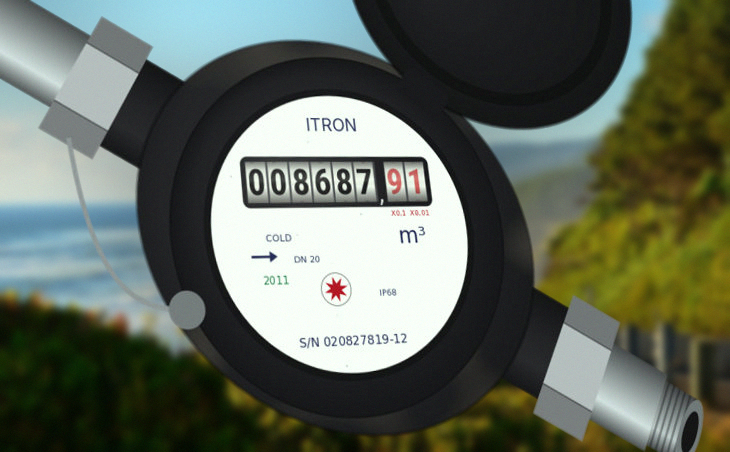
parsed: 8687.91 m³
